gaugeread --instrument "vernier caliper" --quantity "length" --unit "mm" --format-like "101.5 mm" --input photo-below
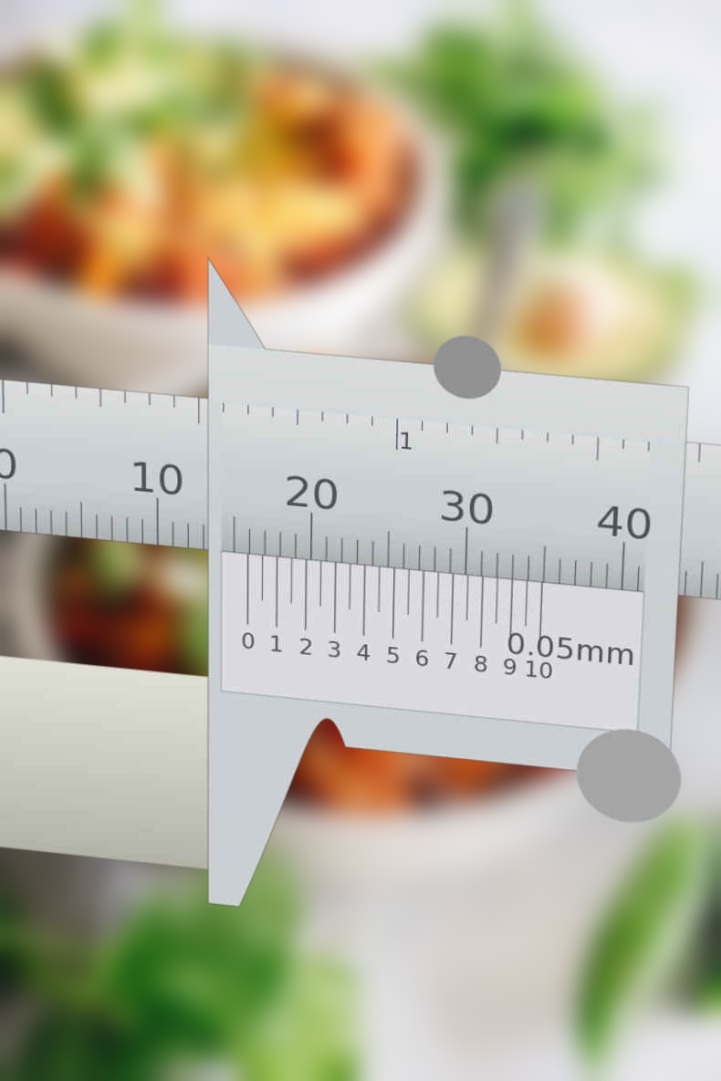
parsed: 15.9 mm
